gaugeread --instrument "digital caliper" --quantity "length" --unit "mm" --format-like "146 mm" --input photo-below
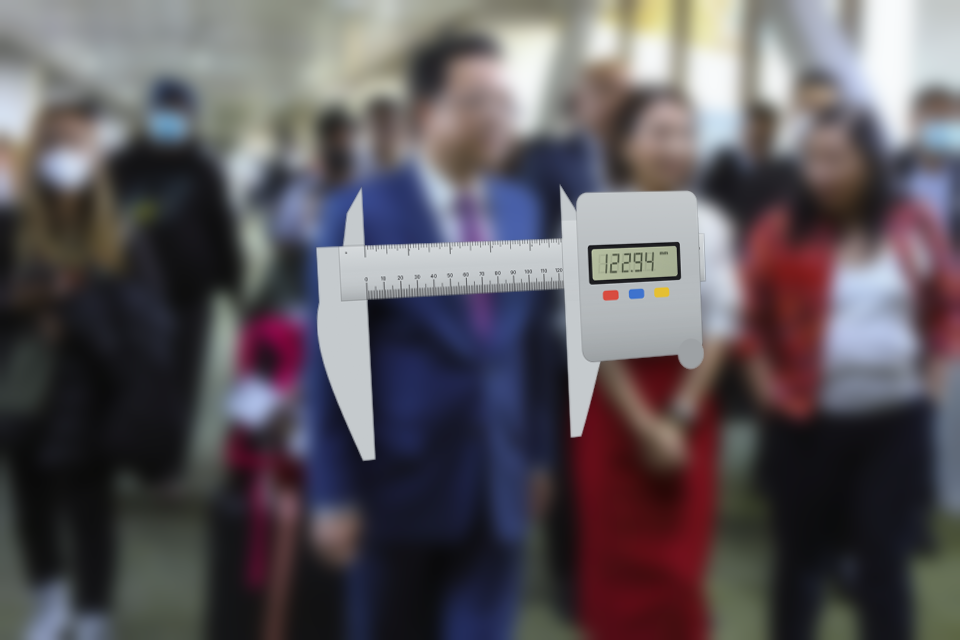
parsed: 122.94 mm
